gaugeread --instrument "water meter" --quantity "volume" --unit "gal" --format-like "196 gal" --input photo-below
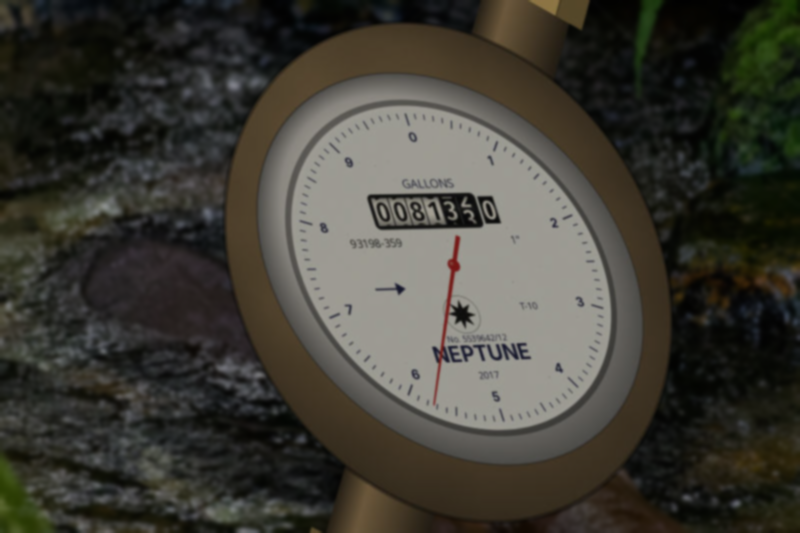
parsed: 81325.7 gal
